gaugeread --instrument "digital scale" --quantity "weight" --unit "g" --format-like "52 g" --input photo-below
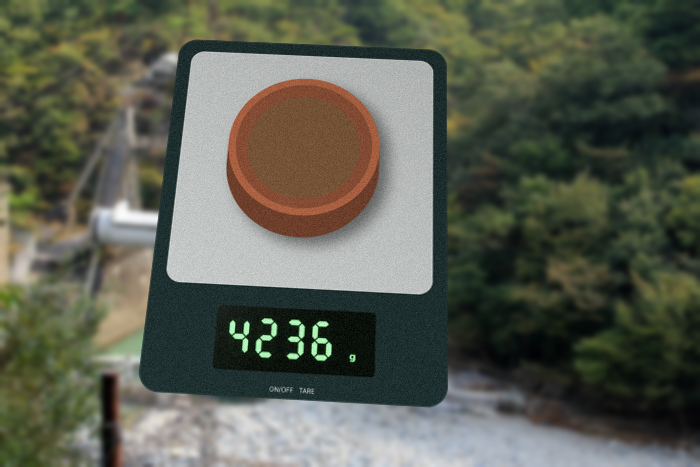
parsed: 4236 g
